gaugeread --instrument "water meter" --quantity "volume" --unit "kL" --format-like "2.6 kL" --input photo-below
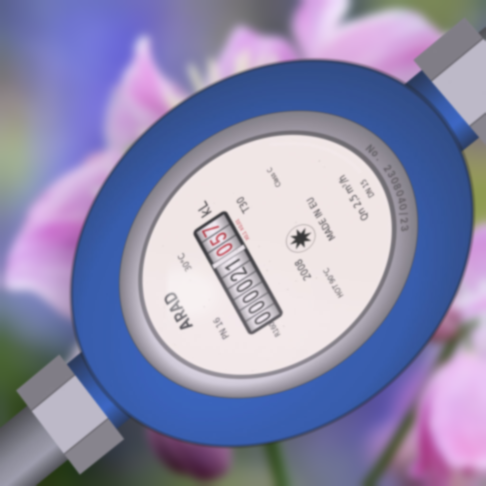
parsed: 21.057 kL
